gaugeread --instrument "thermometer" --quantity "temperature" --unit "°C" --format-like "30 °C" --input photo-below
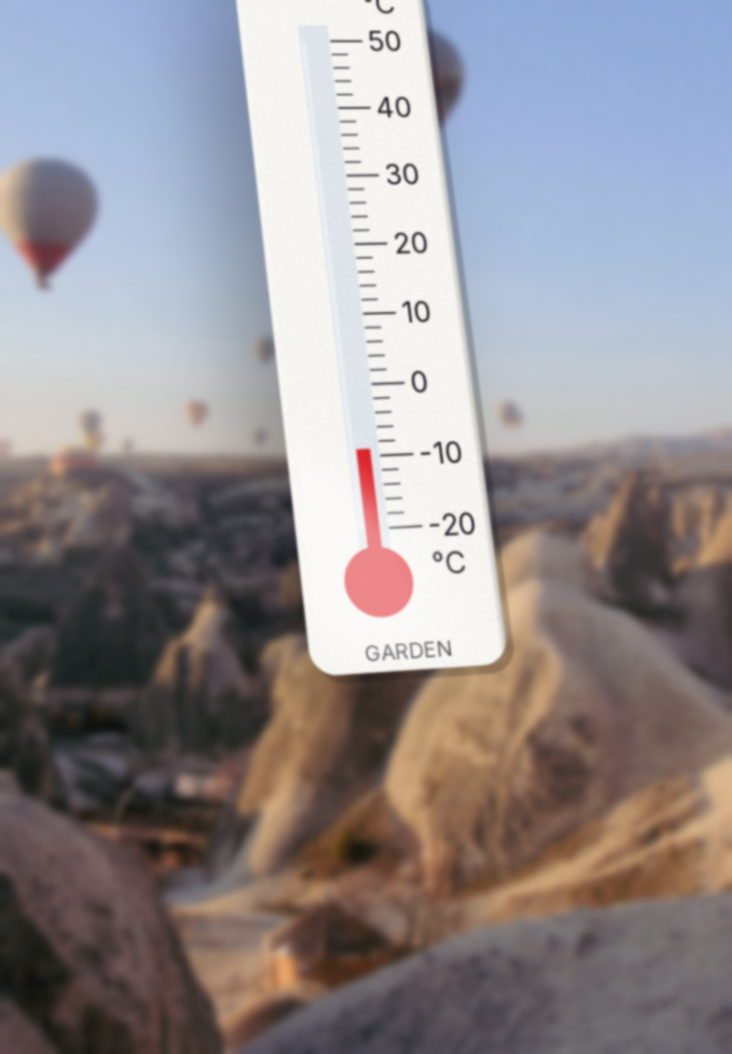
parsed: -9 °C
